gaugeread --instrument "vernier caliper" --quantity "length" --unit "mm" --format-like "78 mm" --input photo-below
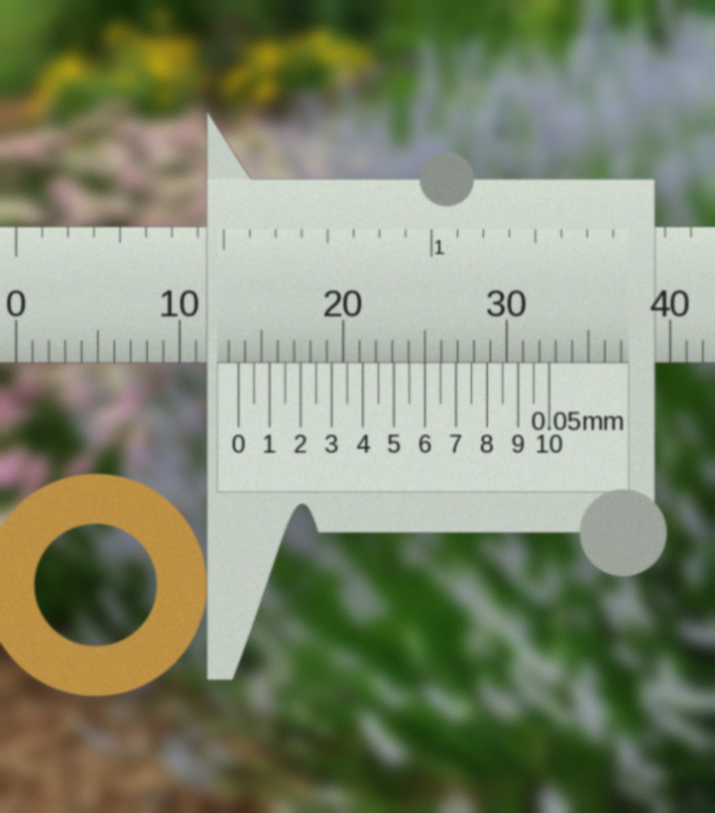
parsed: 13.6 mm
